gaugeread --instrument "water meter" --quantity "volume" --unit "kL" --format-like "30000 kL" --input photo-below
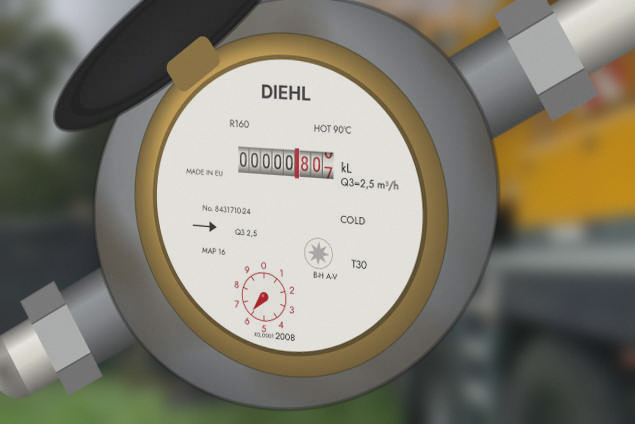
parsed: 0.8066 kL
